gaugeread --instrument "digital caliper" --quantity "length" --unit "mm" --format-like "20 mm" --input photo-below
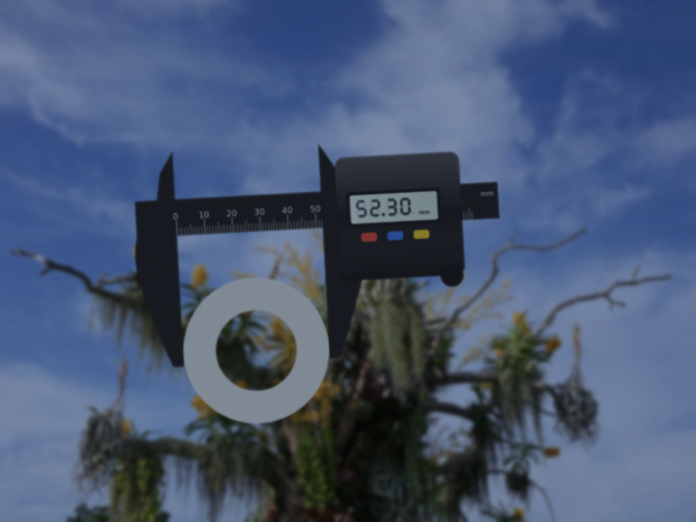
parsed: 52.30 mm
